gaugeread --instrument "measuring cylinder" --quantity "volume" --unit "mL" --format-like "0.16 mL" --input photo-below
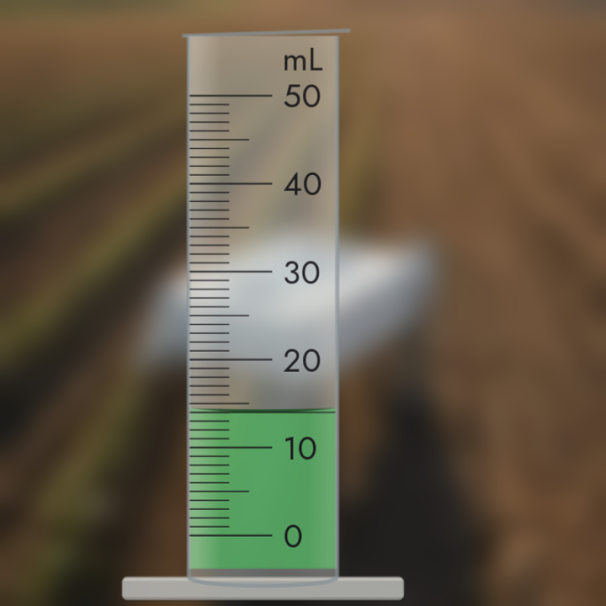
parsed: 14 mL
